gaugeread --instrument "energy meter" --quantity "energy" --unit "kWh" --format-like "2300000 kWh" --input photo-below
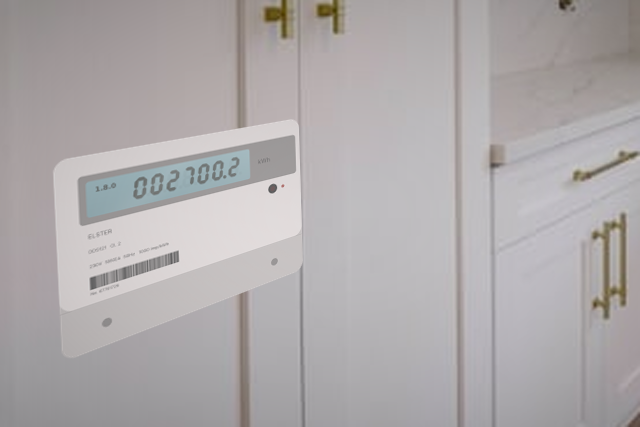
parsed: 2700.2 kWh
